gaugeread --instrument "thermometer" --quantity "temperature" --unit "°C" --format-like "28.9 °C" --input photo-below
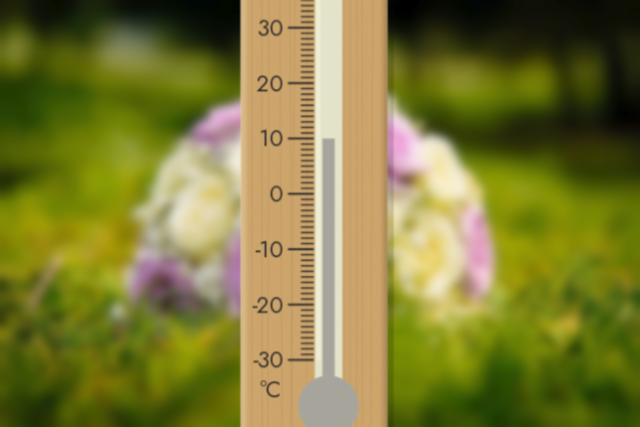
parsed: 10 °C
